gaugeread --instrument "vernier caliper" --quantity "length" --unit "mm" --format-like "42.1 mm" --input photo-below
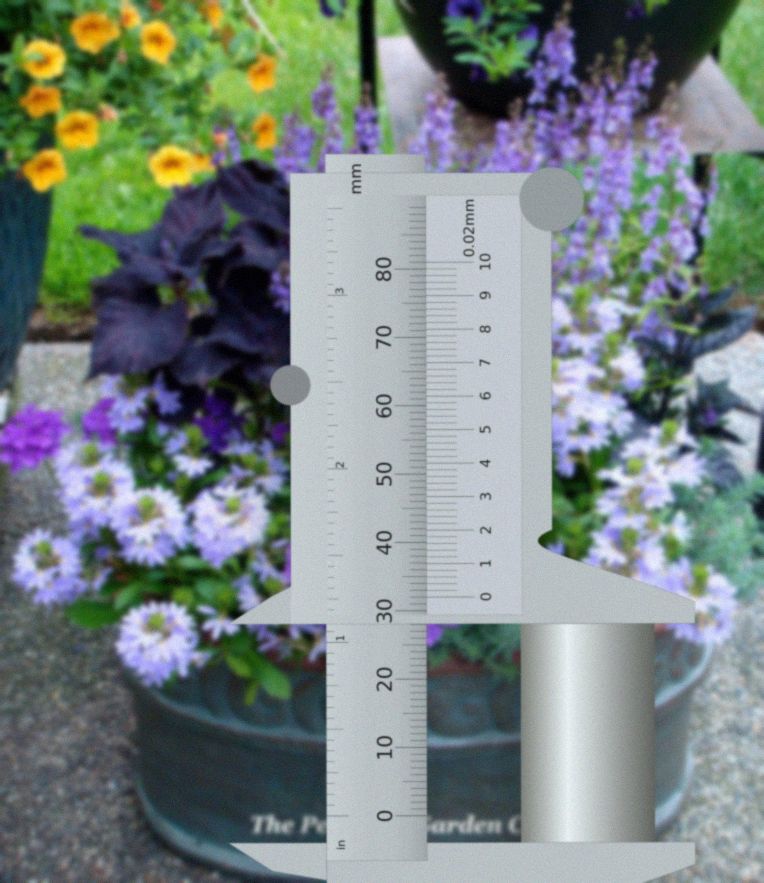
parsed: 32.0 mm
